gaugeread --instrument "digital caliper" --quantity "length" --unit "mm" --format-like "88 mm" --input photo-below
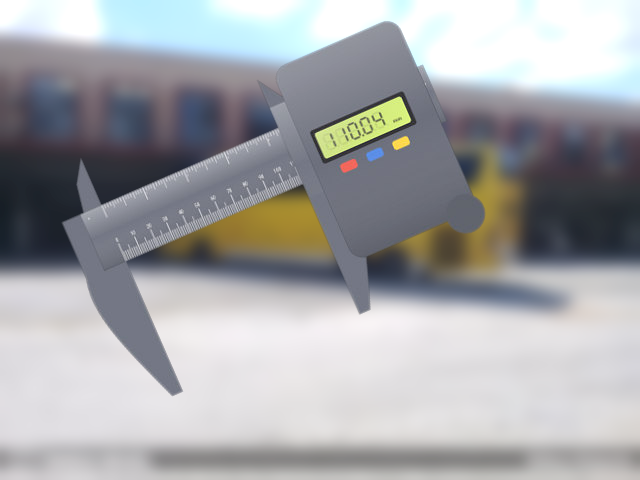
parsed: 110.04 mm
